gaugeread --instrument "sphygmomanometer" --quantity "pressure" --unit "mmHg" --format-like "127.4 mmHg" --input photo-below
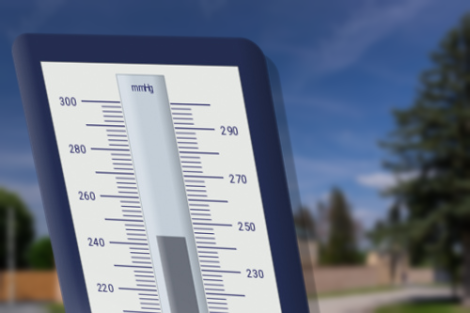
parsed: 244 mmHg
